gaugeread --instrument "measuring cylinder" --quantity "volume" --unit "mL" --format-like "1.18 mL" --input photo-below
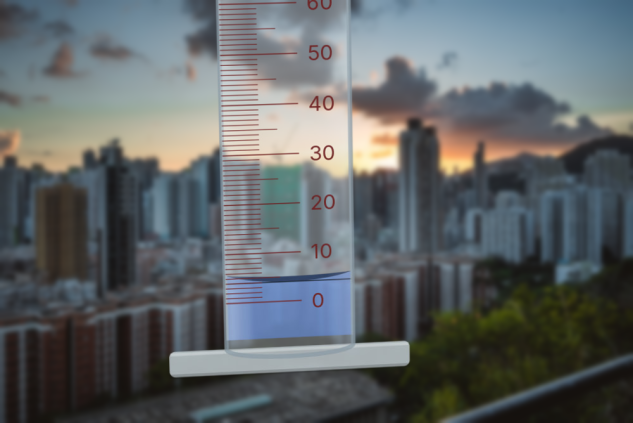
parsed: 4 mL
